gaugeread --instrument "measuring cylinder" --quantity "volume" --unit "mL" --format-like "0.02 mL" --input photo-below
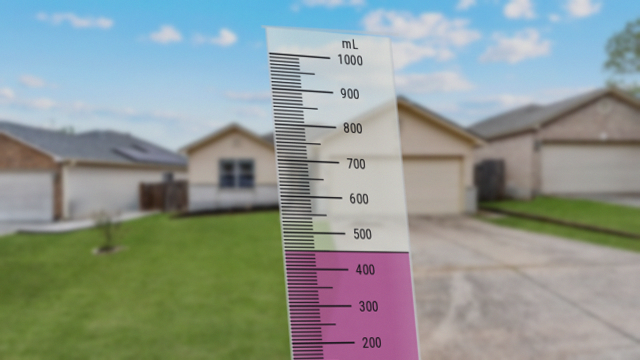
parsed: 450 mL
